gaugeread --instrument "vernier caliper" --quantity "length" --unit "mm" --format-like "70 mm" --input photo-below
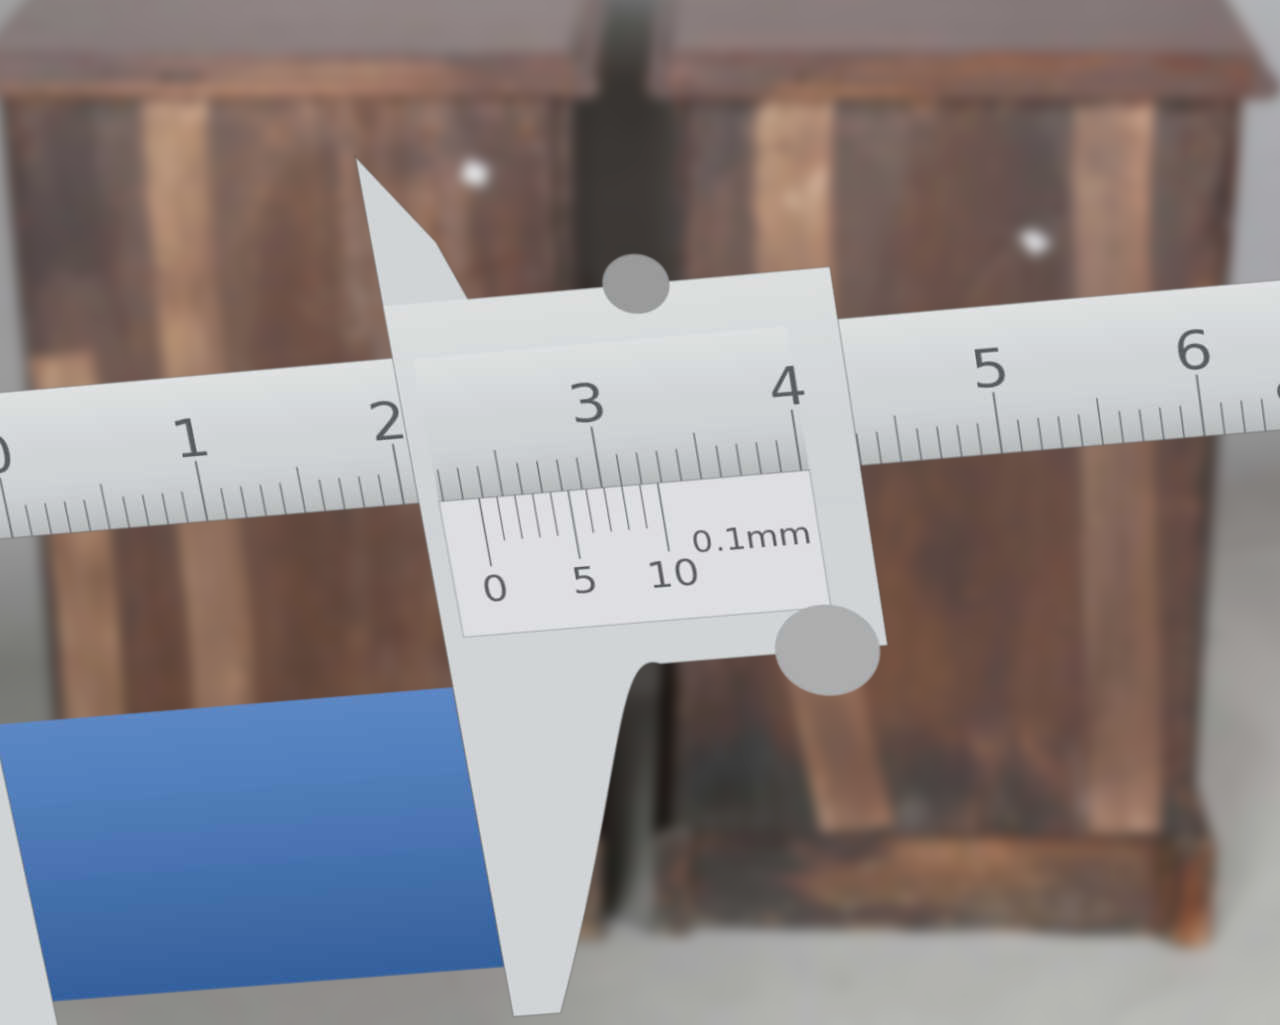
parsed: 23.8 mm
